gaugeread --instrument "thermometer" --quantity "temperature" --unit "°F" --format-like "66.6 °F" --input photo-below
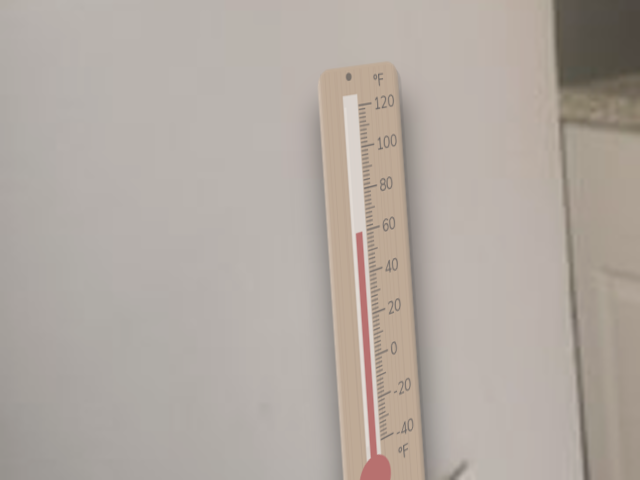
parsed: 60 °F
